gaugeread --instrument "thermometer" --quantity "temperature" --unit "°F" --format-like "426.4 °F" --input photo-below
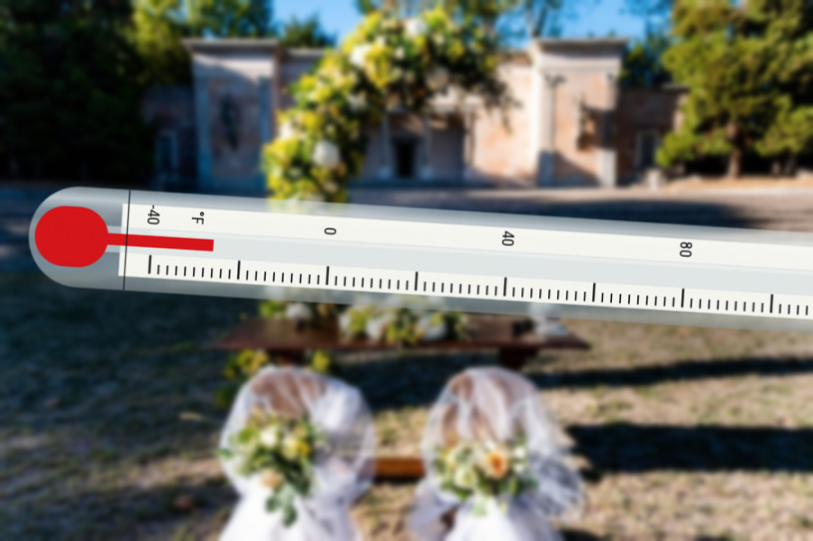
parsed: -26 °F
